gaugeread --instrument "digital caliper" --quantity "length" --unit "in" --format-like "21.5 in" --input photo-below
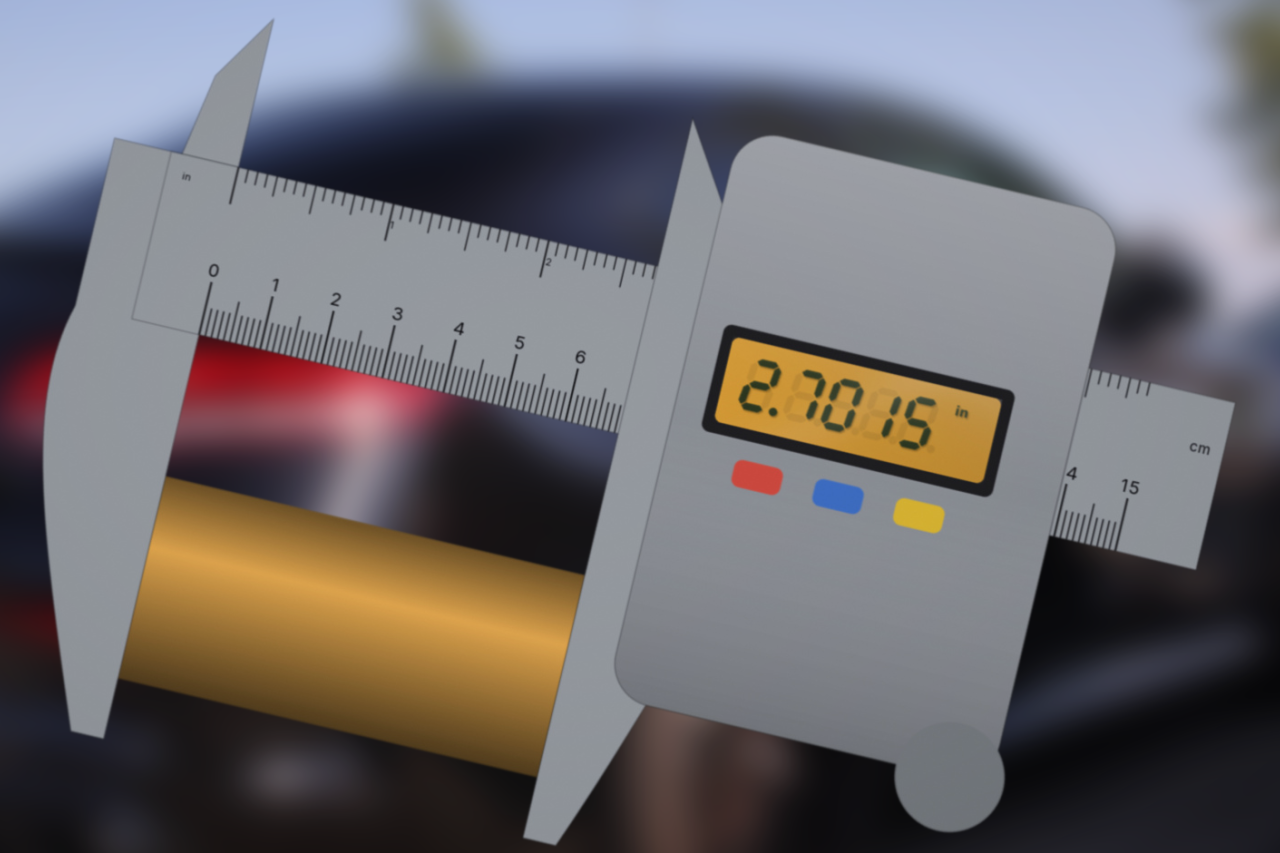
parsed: 2.7015 in
